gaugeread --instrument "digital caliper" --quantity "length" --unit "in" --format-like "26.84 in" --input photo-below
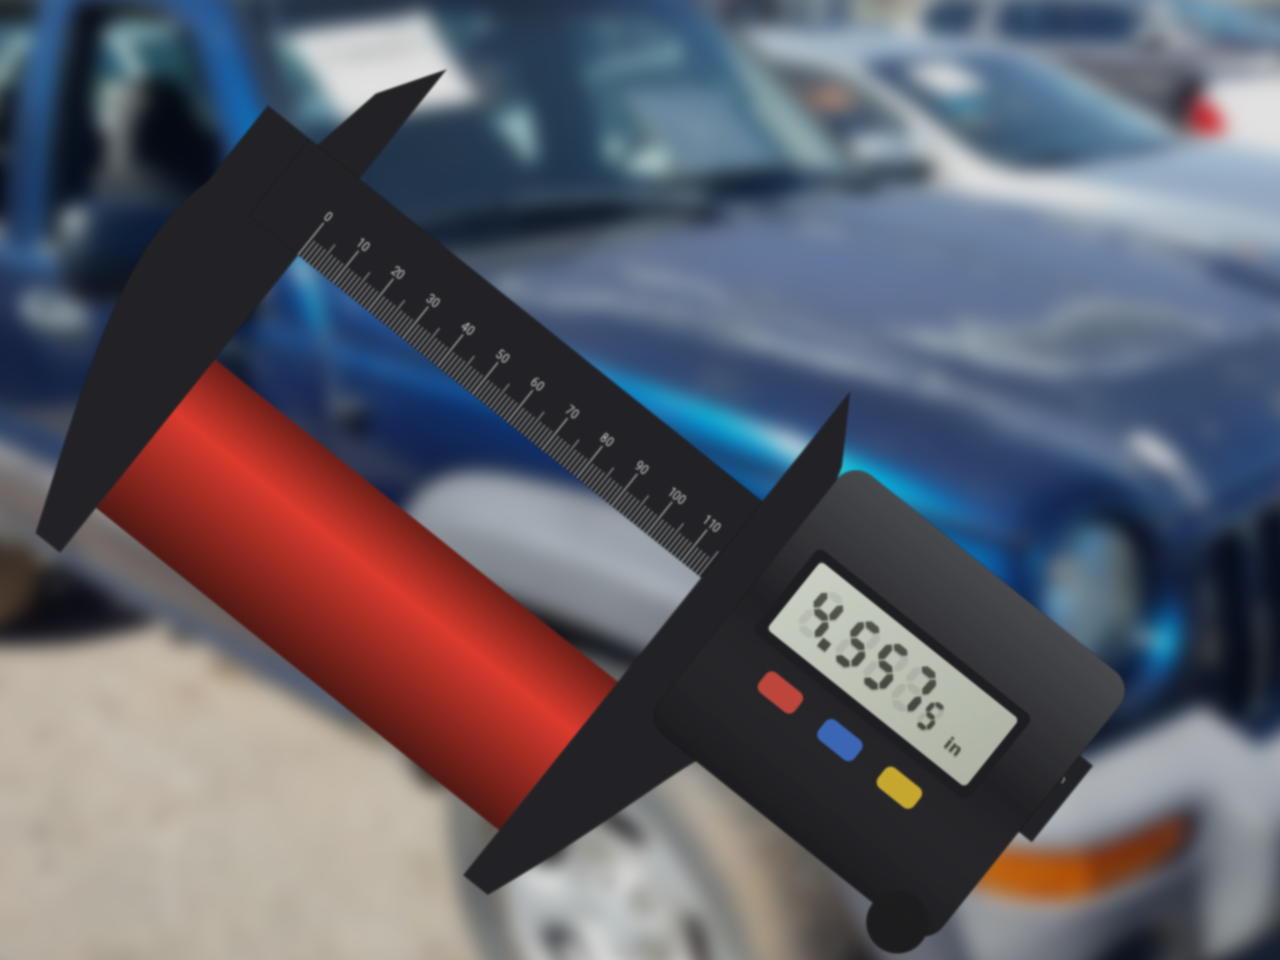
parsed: 4.5575 in
